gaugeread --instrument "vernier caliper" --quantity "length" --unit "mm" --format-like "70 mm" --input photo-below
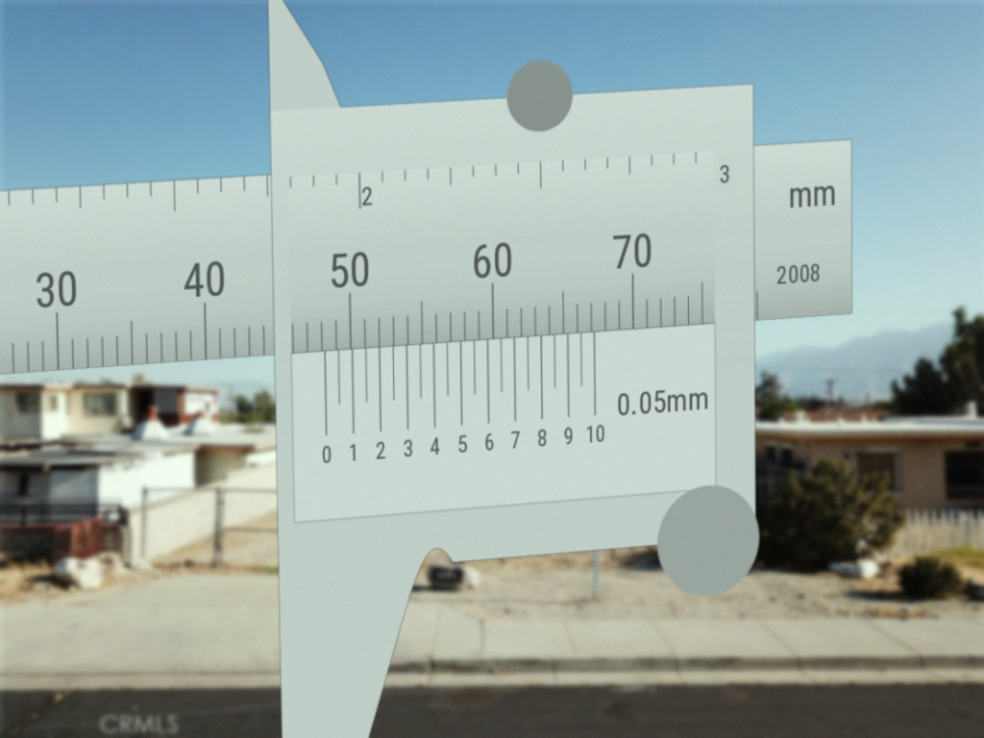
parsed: 48.2 mm
